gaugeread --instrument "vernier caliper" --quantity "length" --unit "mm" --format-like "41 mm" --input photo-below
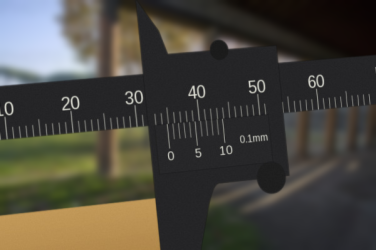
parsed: 34.8 mm
